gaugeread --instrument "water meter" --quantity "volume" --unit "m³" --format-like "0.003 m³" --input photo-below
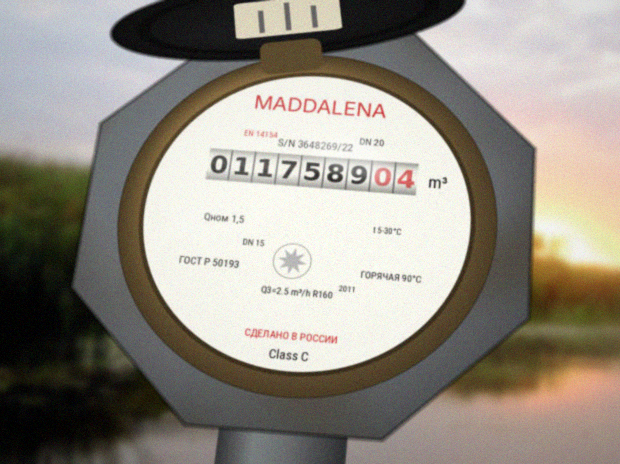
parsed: 117589.04 m³
